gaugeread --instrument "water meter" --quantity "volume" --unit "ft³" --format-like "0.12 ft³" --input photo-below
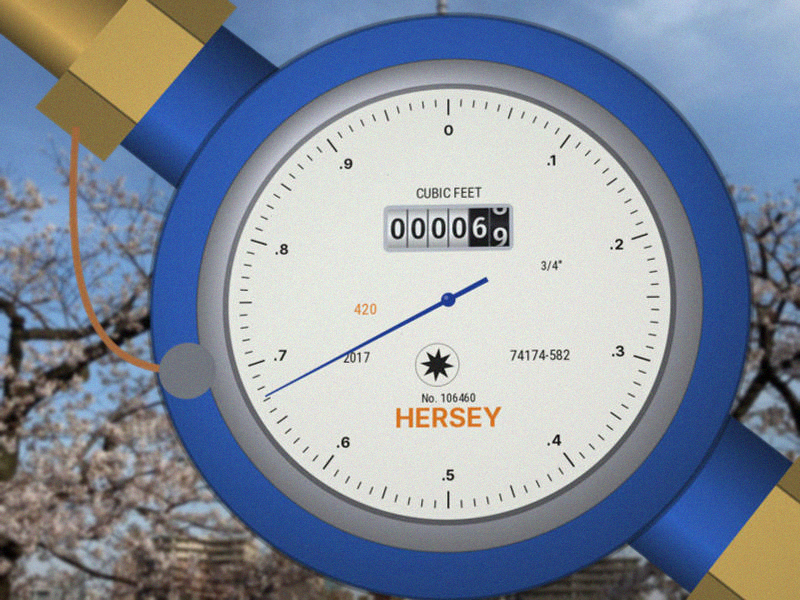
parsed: 68.67 ft³
